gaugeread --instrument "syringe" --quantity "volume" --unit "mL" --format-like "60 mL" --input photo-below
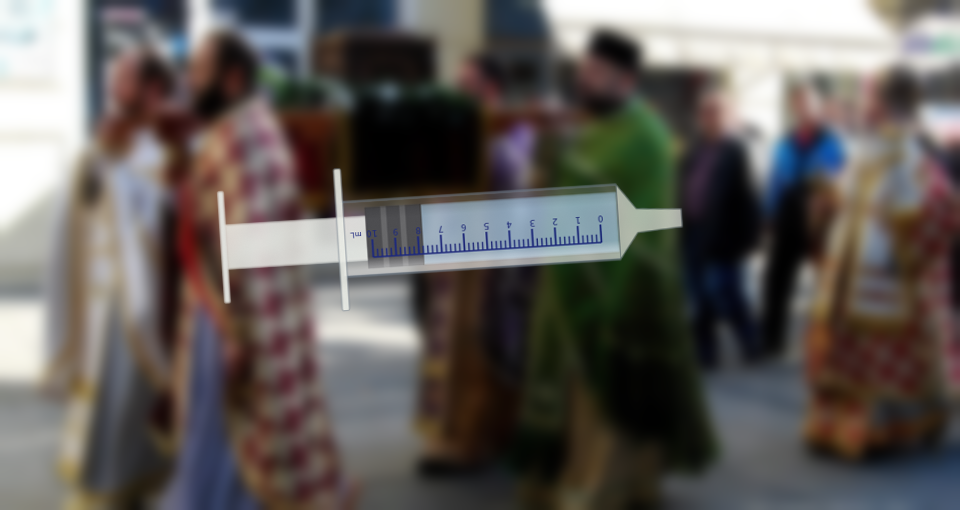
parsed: 7.8 mL
